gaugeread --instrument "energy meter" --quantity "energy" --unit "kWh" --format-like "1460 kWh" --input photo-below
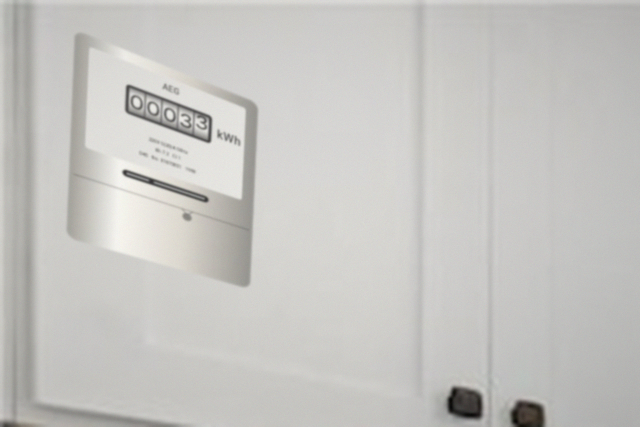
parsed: 33 kWh
